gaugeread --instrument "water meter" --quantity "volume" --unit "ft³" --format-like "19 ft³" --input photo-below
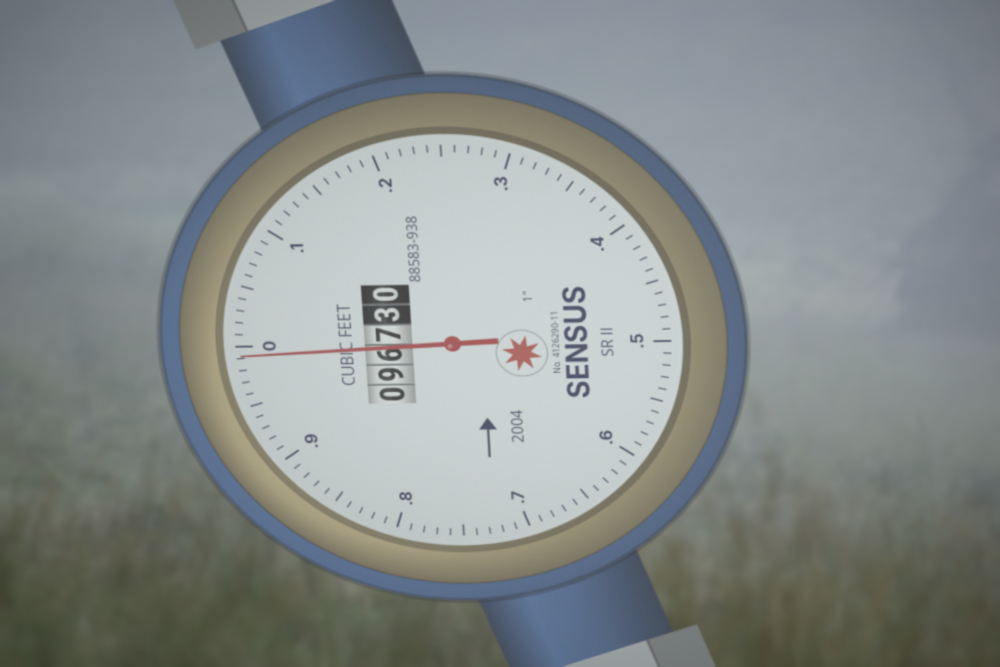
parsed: 96729.99 ft³
